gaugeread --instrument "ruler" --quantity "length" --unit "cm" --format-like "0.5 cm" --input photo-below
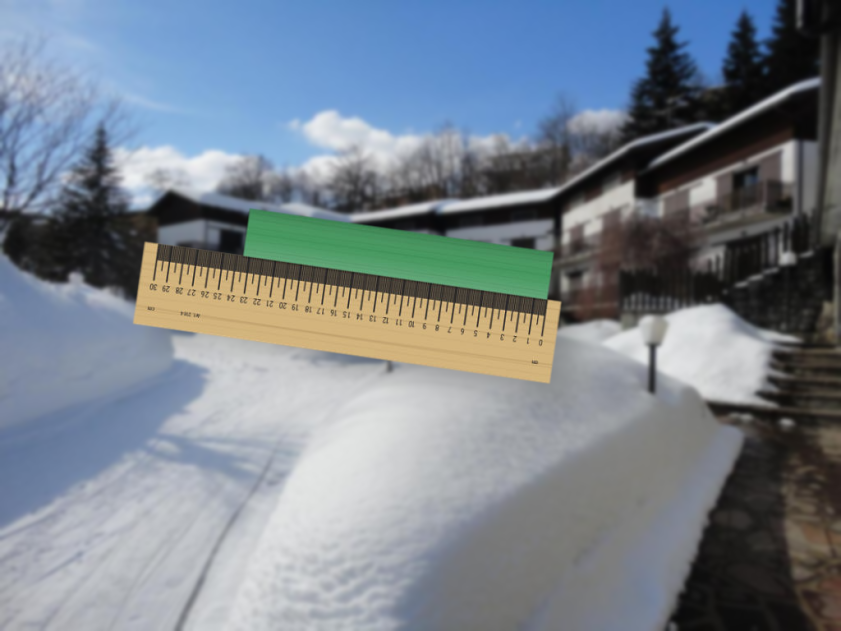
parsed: 23.5 cm
